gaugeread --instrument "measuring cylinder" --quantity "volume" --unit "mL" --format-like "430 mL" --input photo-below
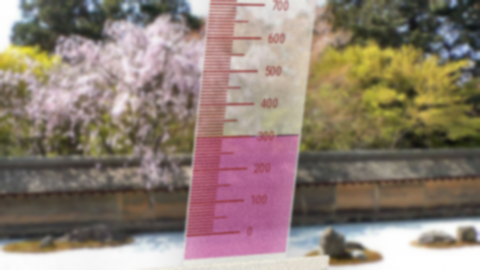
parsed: 300 mL
